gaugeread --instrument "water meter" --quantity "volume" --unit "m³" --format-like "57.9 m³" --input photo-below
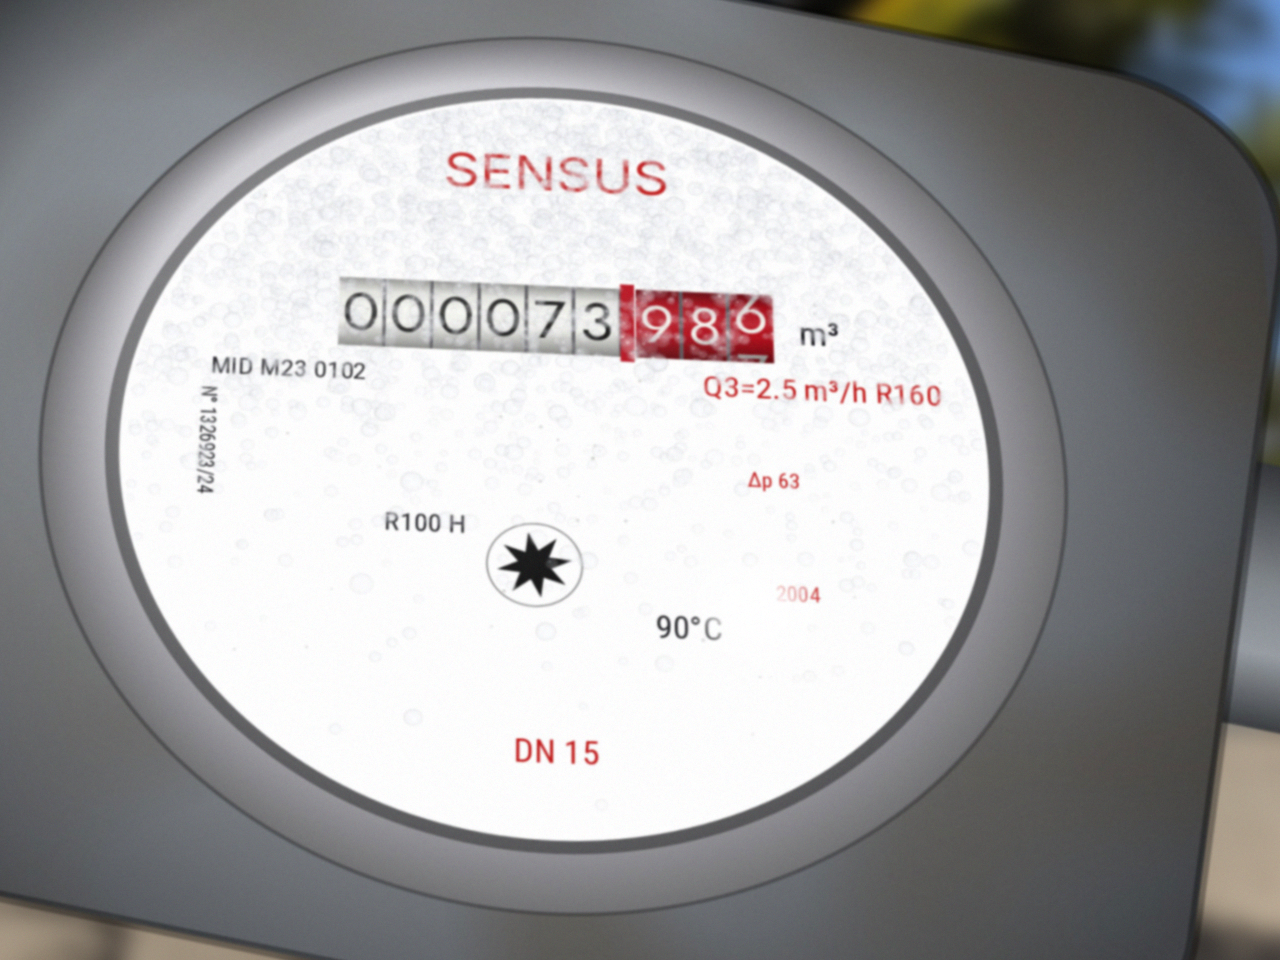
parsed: 73.986 m³
